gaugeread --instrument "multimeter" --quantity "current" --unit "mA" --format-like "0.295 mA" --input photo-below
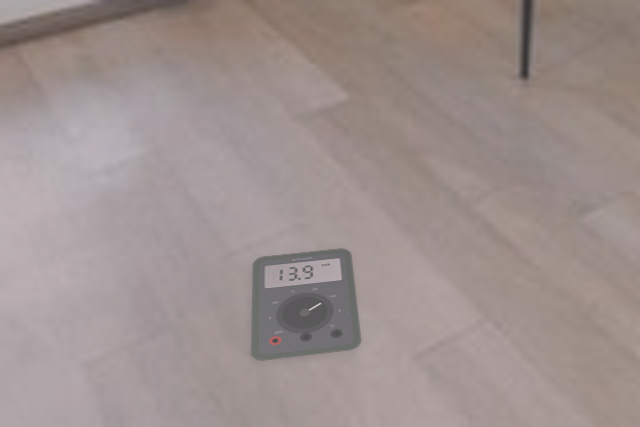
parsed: 13.9 mA
